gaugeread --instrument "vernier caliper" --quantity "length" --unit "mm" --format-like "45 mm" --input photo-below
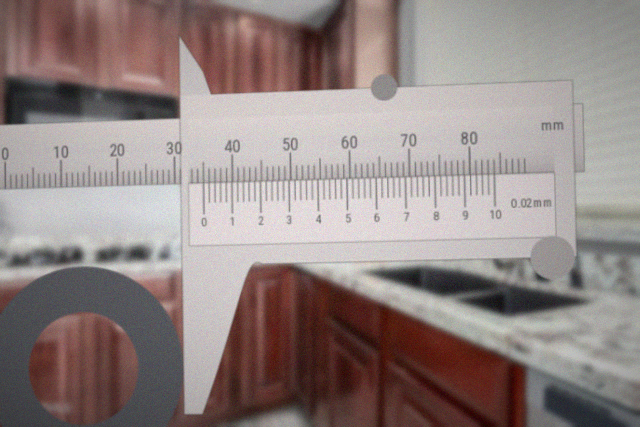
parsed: 35.0 mm
